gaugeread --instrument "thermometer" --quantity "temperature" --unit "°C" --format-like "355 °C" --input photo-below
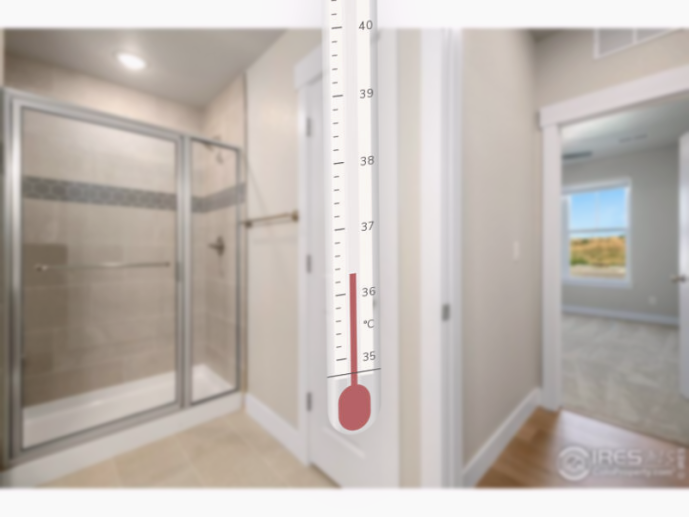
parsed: 36.3 °C
